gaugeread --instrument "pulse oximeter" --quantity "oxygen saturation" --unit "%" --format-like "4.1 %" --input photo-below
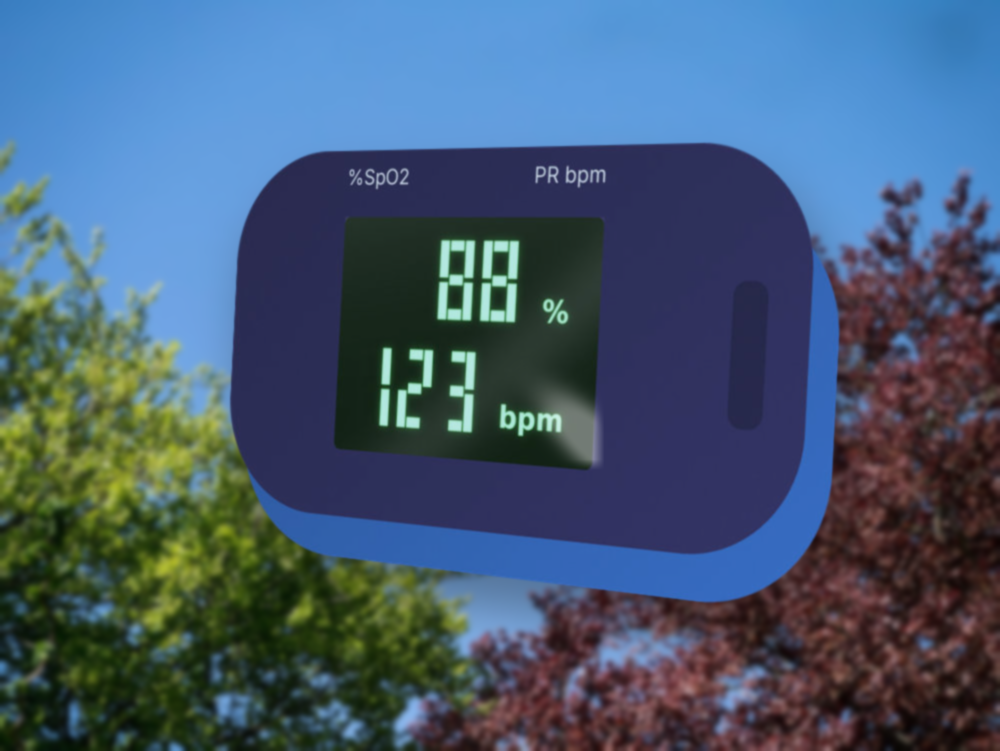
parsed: 88 %
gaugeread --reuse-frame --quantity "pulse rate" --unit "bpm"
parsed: 123 bpm
